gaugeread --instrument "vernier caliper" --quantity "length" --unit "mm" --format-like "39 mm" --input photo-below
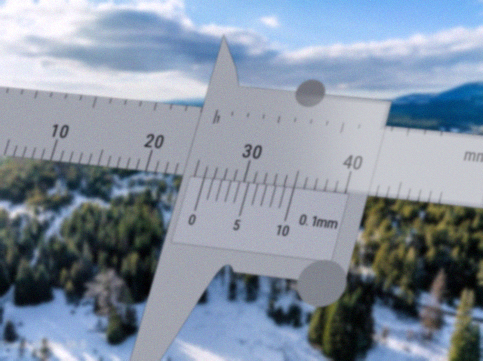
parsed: 26.0 mm
